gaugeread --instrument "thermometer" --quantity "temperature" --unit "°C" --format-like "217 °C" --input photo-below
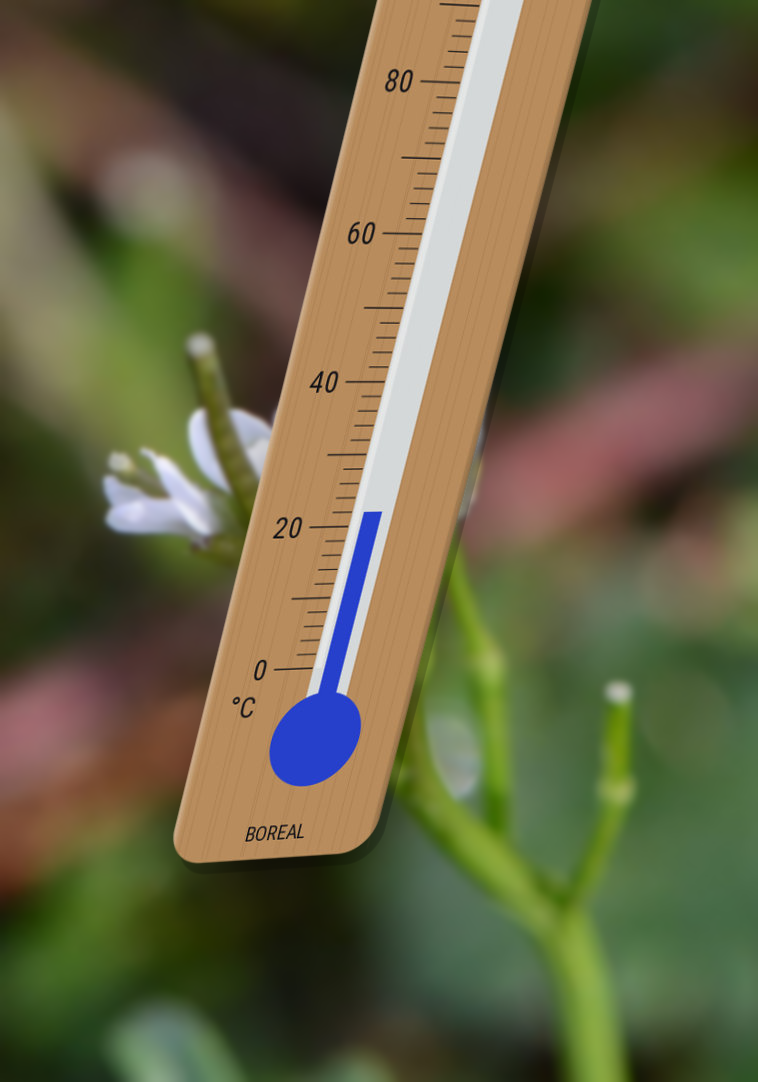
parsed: 22 °C
